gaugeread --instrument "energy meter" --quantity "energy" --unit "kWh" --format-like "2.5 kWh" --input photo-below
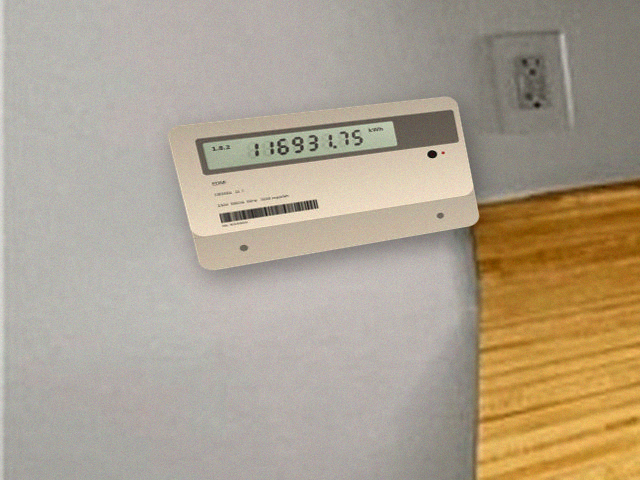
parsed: 116931.75 kWh
